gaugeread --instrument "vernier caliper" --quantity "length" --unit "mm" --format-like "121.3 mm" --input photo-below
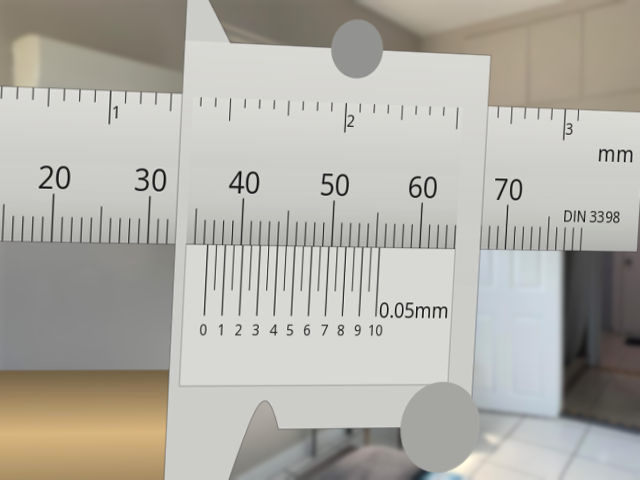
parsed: 36.4 mm
